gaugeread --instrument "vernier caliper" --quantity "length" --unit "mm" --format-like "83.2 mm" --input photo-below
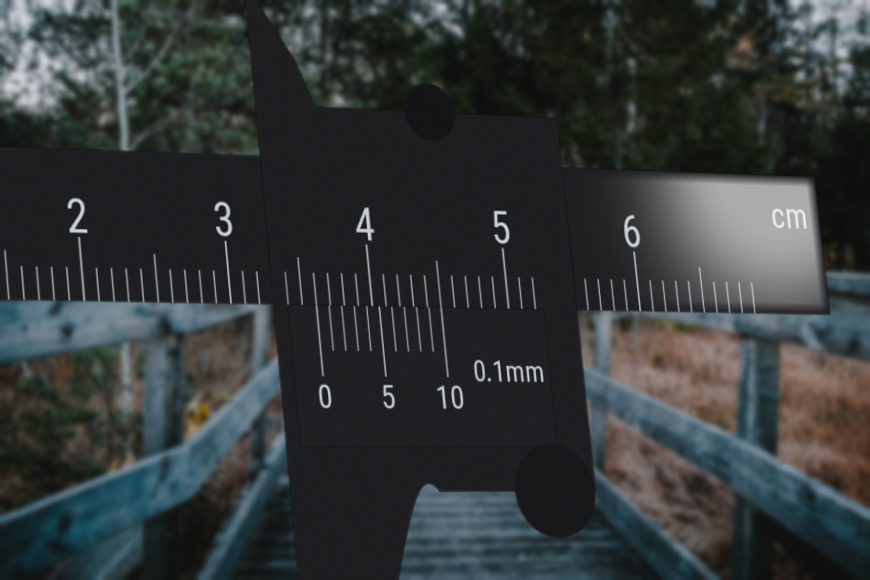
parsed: 36.0 mm
